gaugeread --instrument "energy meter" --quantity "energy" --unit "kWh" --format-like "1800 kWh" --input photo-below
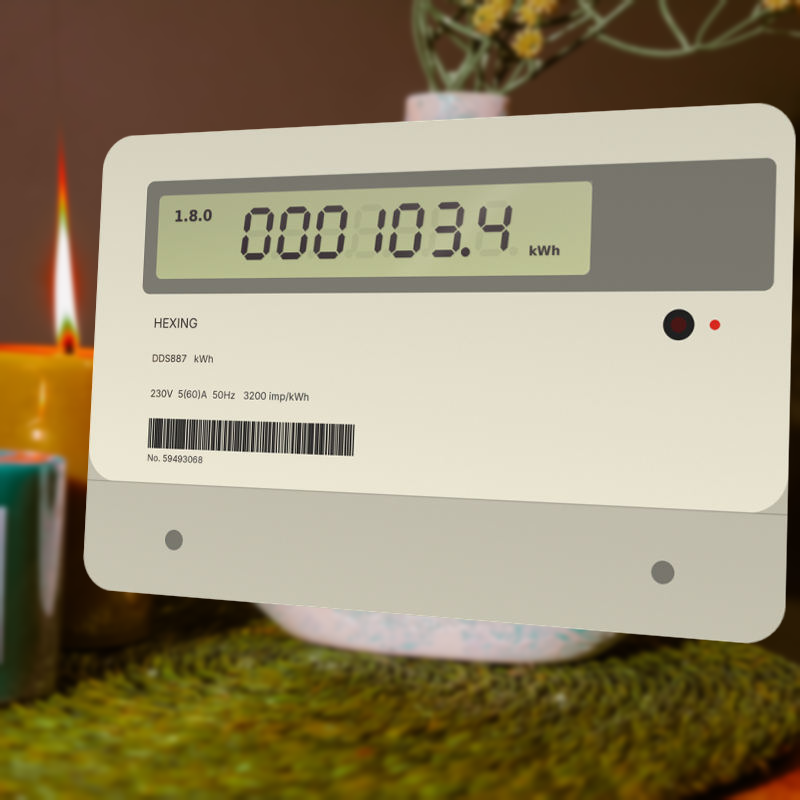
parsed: 103.4 kWh
